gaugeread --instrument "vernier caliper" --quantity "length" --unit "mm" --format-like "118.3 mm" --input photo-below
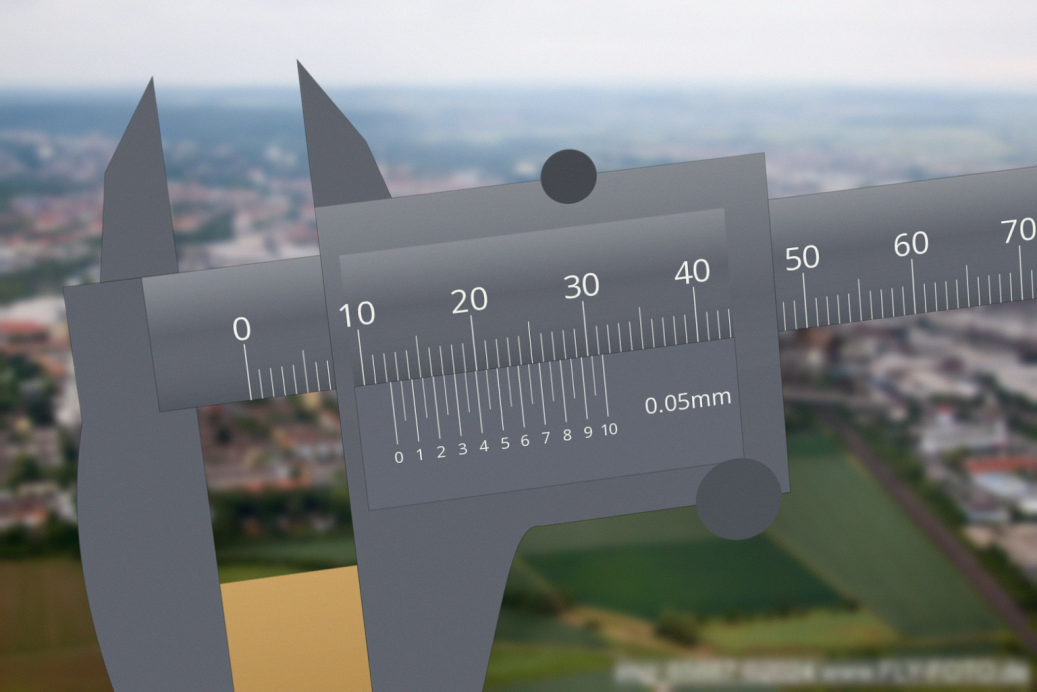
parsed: 12.3 mm
